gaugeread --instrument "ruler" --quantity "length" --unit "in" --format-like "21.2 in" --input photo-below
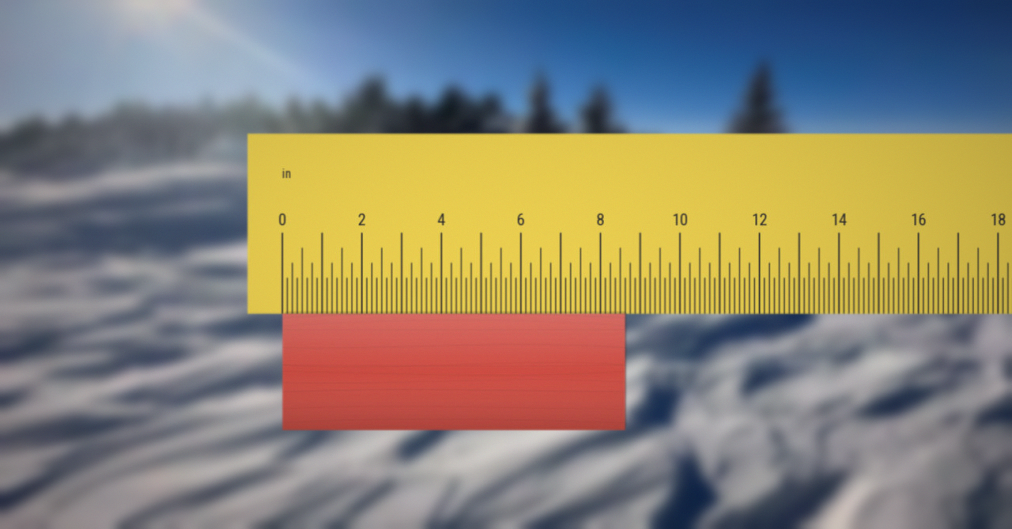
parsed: 8.625 in
